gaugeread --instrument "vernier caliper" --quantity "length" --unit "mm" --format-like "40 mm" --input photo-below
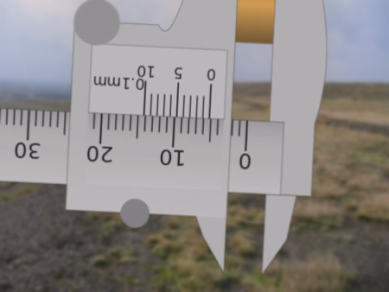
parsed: 5.2 mm
